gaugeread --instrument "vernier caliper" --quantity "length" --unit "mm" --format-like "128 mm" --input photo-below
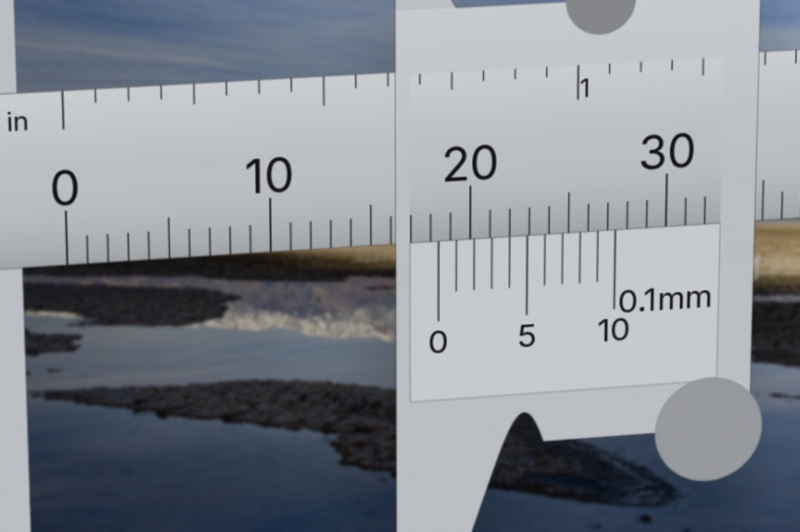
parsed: 18.4 mm
